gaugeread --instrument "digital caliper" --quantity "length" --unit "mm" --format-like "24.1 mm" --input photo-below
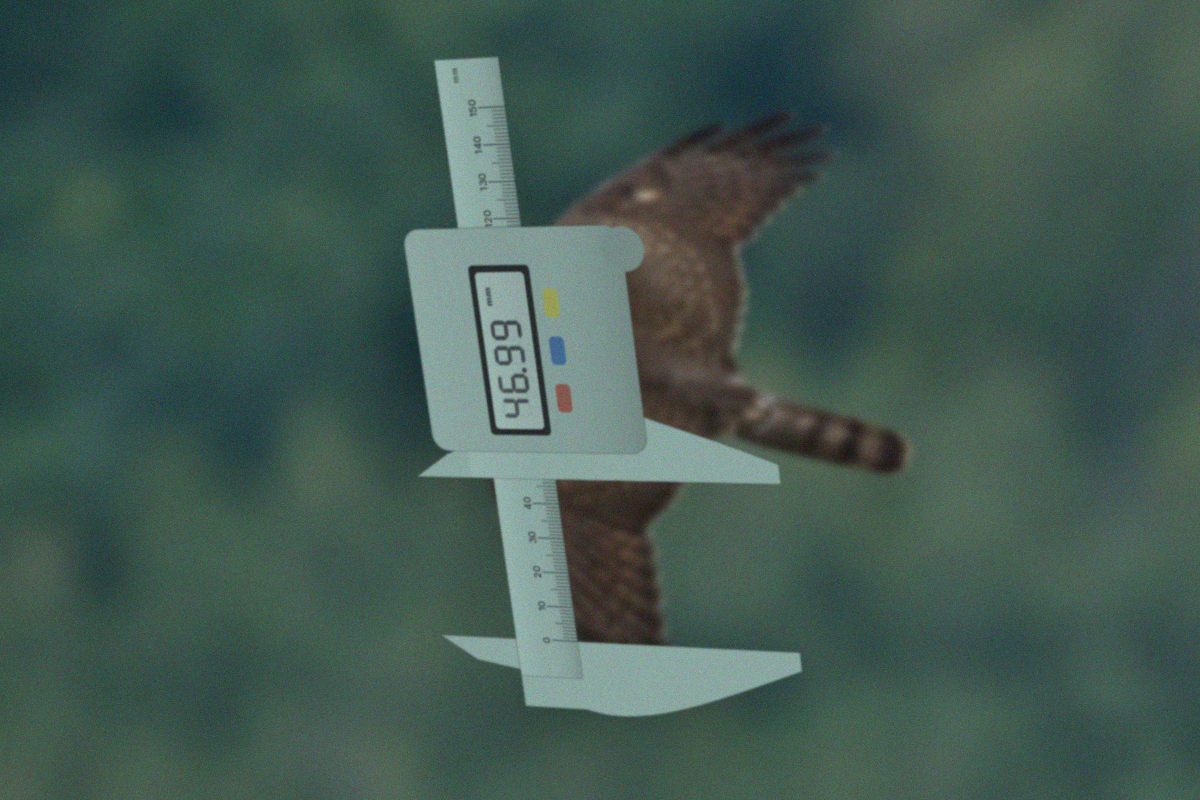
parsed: 46.99 mm
